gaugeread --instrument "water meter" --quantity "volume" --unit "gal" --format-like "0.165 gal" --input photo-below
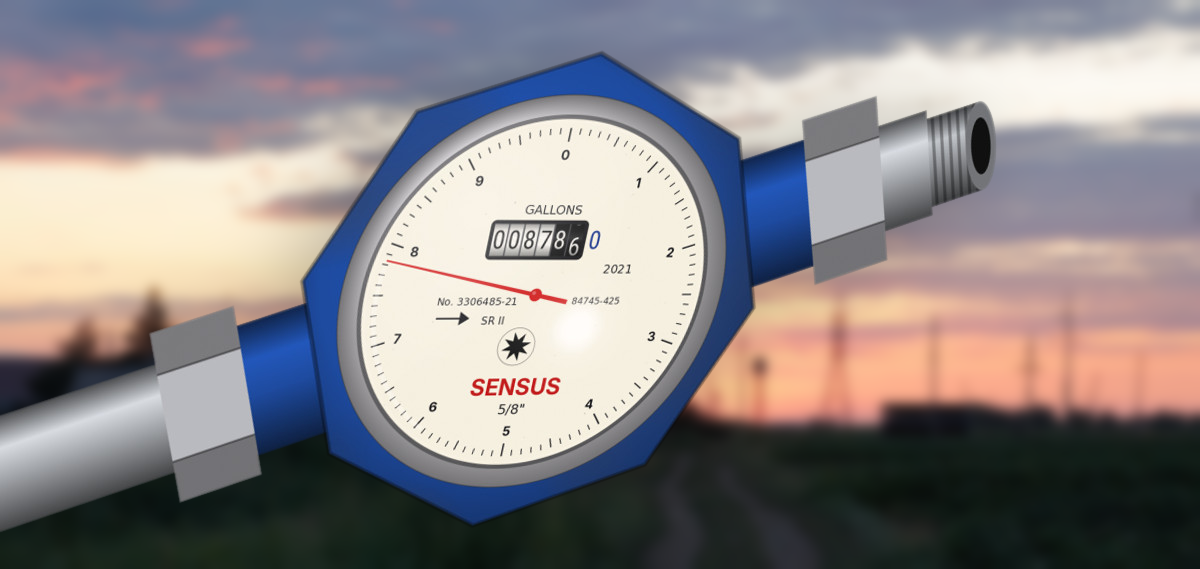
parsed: 87857.8 gal
